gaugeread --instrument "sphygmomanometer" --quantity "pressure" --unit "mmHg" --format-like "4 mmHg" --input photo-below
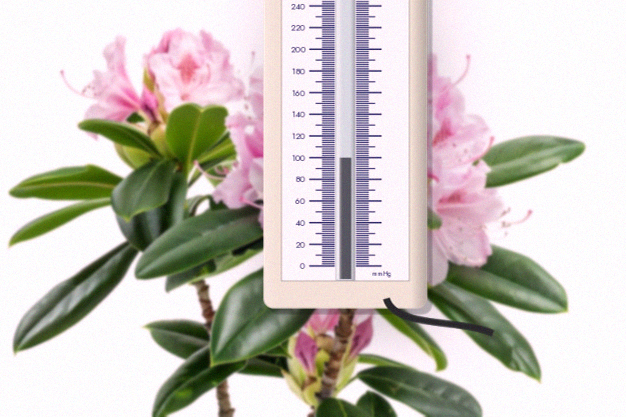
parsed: 100 mmHg
